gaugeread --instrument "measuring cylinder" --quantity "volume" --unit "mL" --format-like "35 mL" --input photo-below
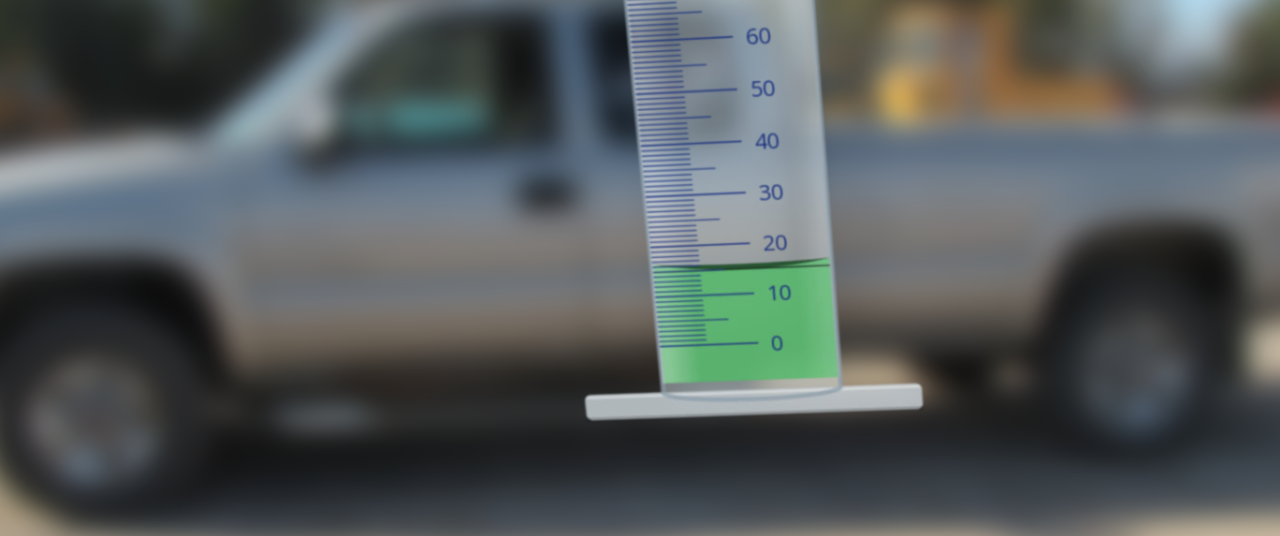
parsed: 15 mL
